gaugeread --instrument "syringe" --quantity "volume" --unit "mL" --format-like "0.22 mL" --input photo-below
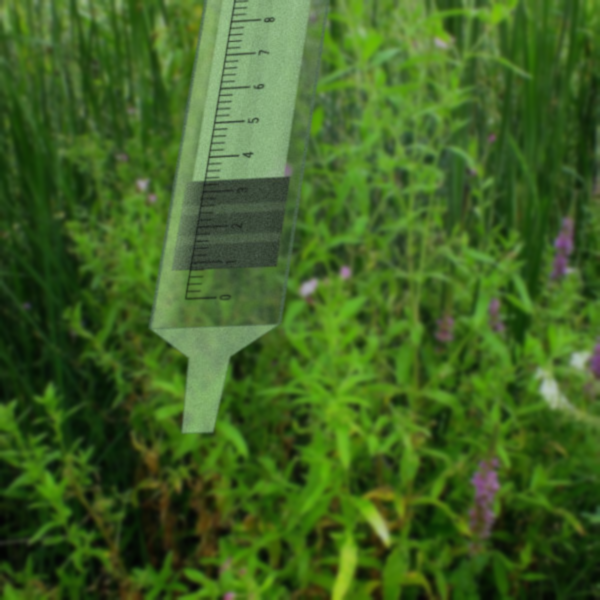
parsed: 0.8 mL
